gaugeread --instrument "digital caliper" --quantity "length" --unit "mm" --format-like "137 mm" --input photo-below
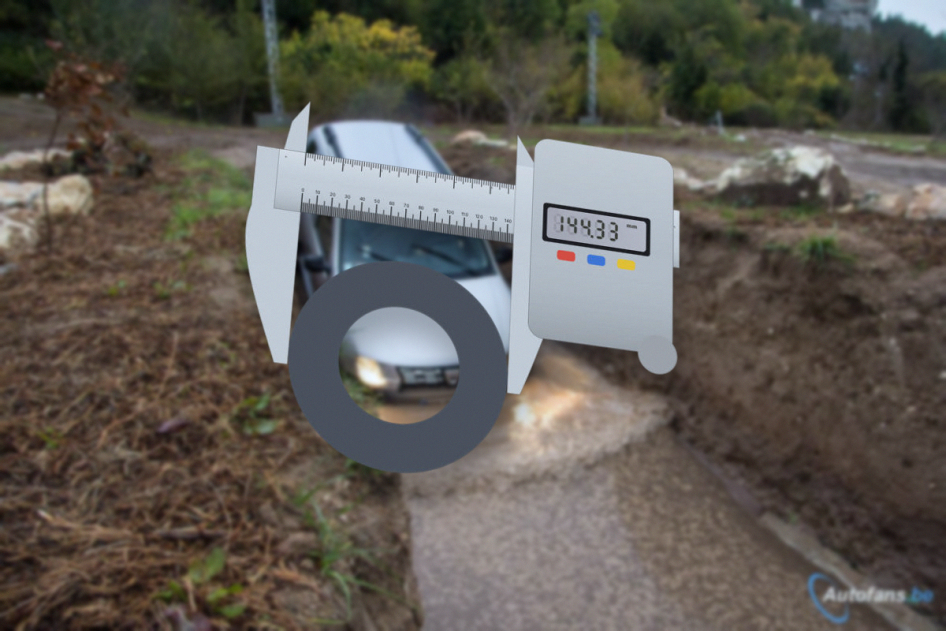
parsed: 144.33 mm
